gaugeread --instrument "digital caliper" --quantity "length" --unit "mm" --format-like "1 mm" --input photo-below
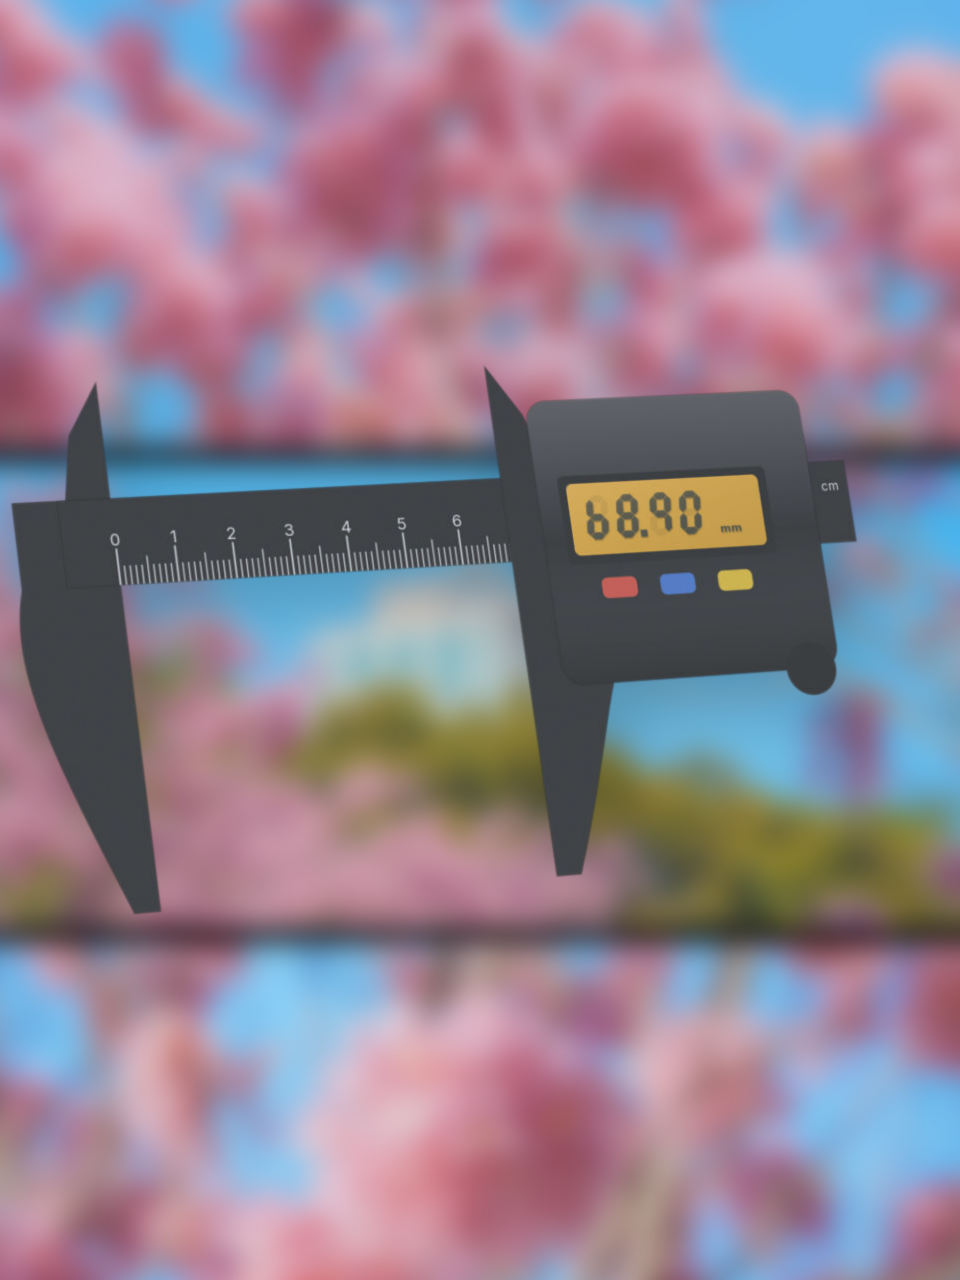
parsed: 68.90 mm
